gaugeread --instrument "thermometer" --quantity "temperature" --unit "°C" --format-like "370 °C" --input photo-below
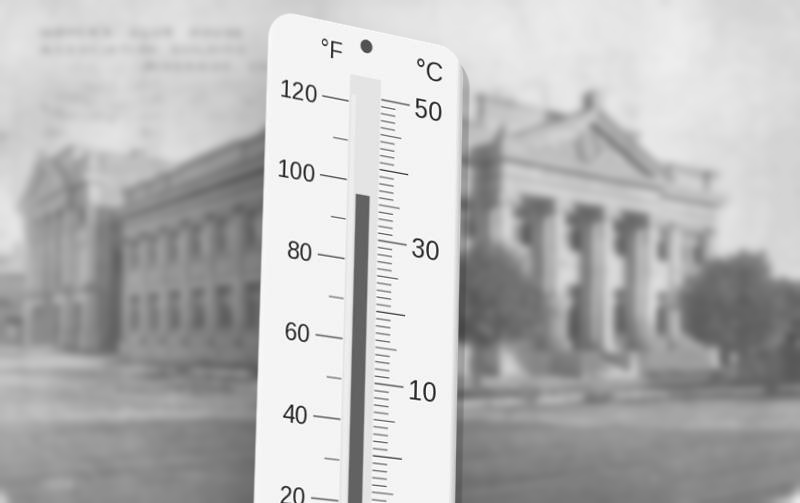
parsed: 36 °C
